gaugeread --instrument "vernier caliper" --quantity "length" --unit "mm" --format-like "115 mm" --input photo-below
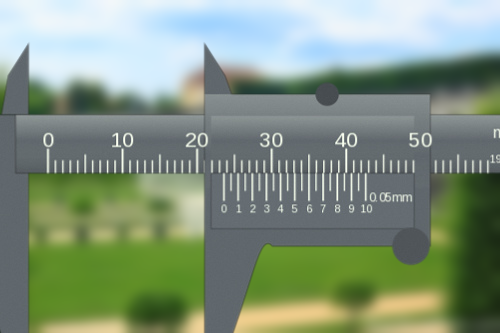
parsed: 23.6 mm
